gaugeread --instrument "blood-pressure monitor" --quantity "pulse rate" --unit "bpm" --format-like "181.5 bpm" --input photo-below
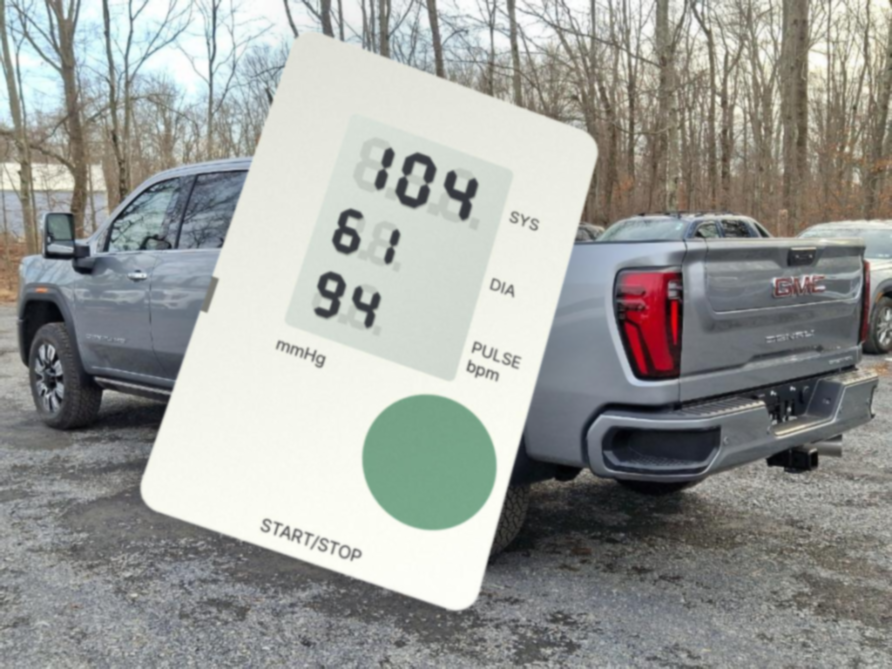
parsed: 94 bpm
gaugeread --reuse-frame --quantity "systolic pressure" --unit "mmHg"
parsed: 104 mmHg
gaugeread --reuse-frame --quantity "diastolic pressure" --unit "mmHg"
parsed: 61 mmHg
